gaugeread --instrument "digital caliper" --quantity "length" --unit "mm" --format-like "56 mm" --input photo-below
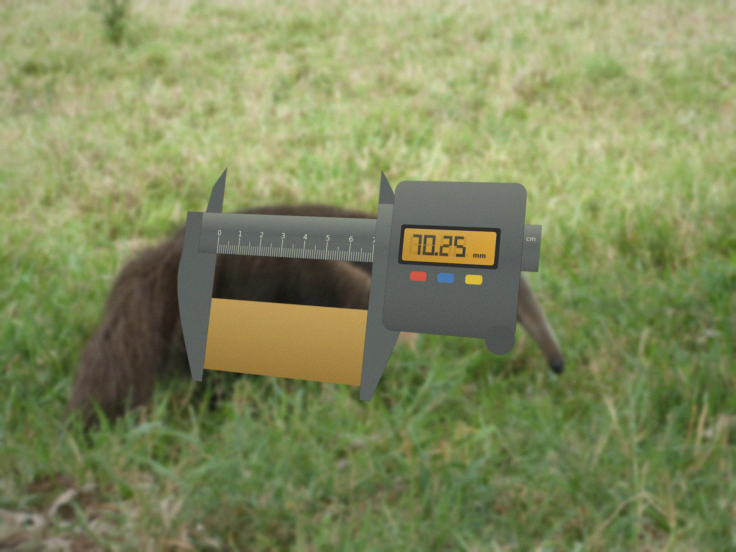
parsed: 70.25 mm
